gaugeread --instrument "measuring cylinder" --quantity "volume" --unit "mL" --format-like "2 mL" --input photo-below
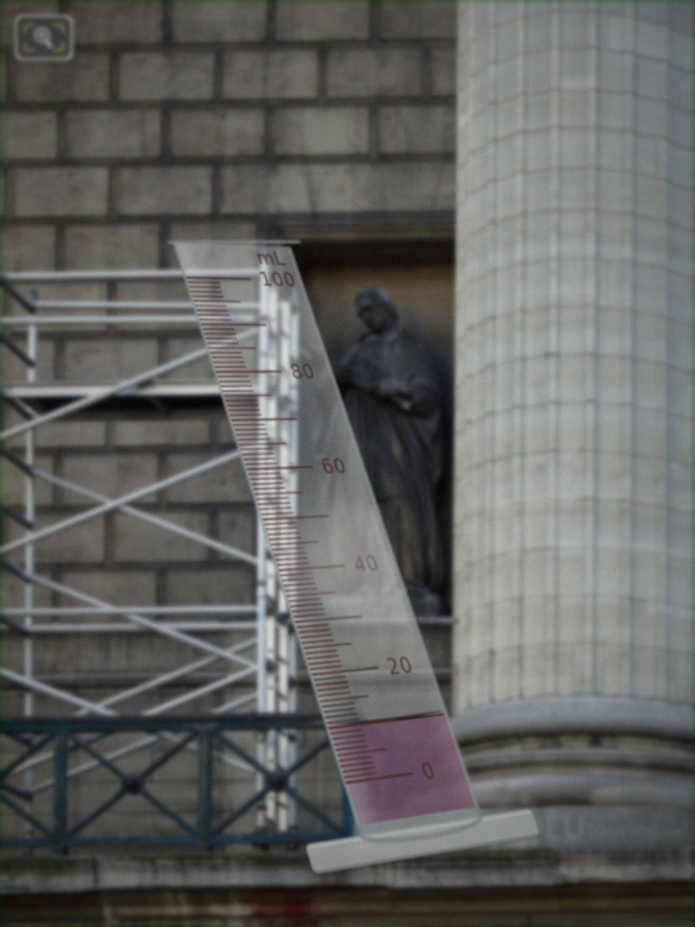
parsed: 10 mL
